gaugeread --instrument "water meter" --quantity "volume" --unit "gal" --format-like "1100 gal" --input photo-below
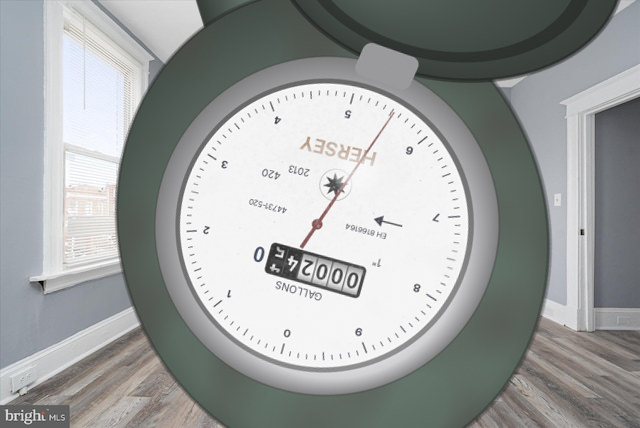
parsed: 2445.5 gal
